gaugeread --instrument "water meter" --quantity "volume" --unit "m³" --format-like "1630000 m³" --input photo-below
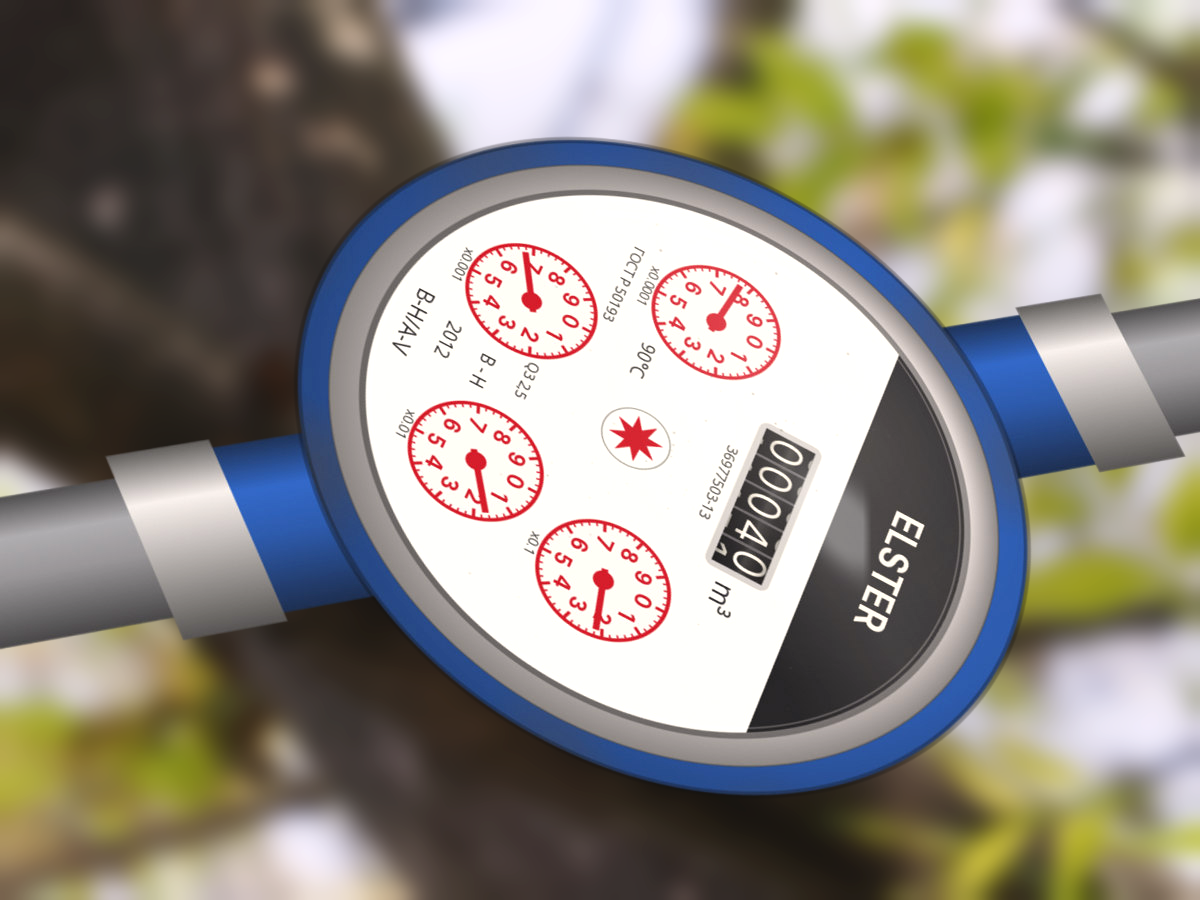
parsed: 40.2167 m³
